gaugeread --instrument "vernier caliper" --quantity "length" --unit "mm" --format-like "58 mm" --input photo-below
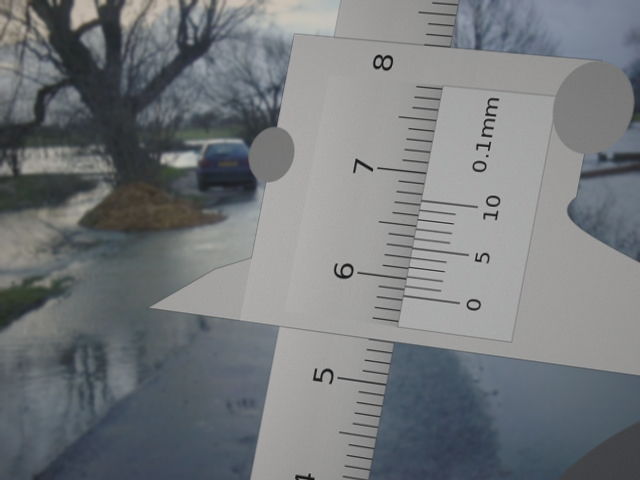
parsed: 58.4 mm
